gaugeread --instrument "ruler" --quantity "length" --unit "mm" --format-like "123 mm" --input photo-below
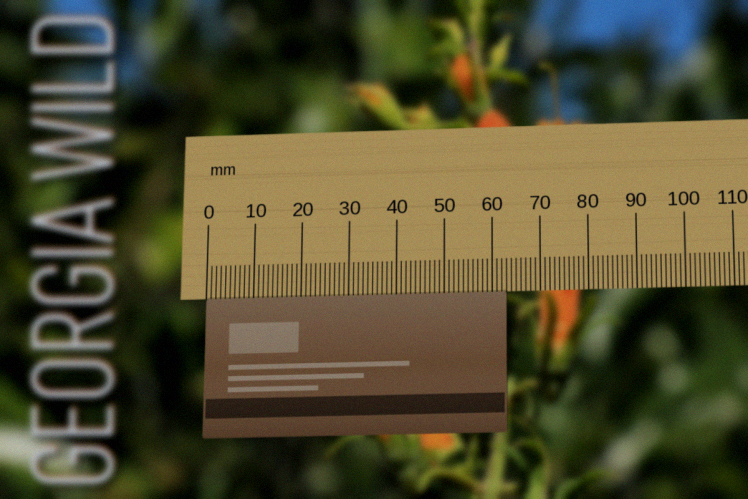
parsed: 63 mm
